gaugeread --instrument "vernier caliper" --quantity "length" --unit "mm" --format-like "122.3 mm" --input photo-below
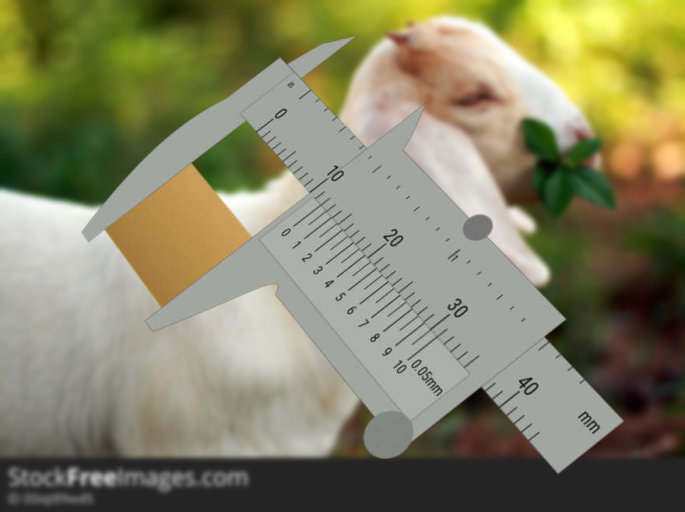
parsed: 12.0 mm
